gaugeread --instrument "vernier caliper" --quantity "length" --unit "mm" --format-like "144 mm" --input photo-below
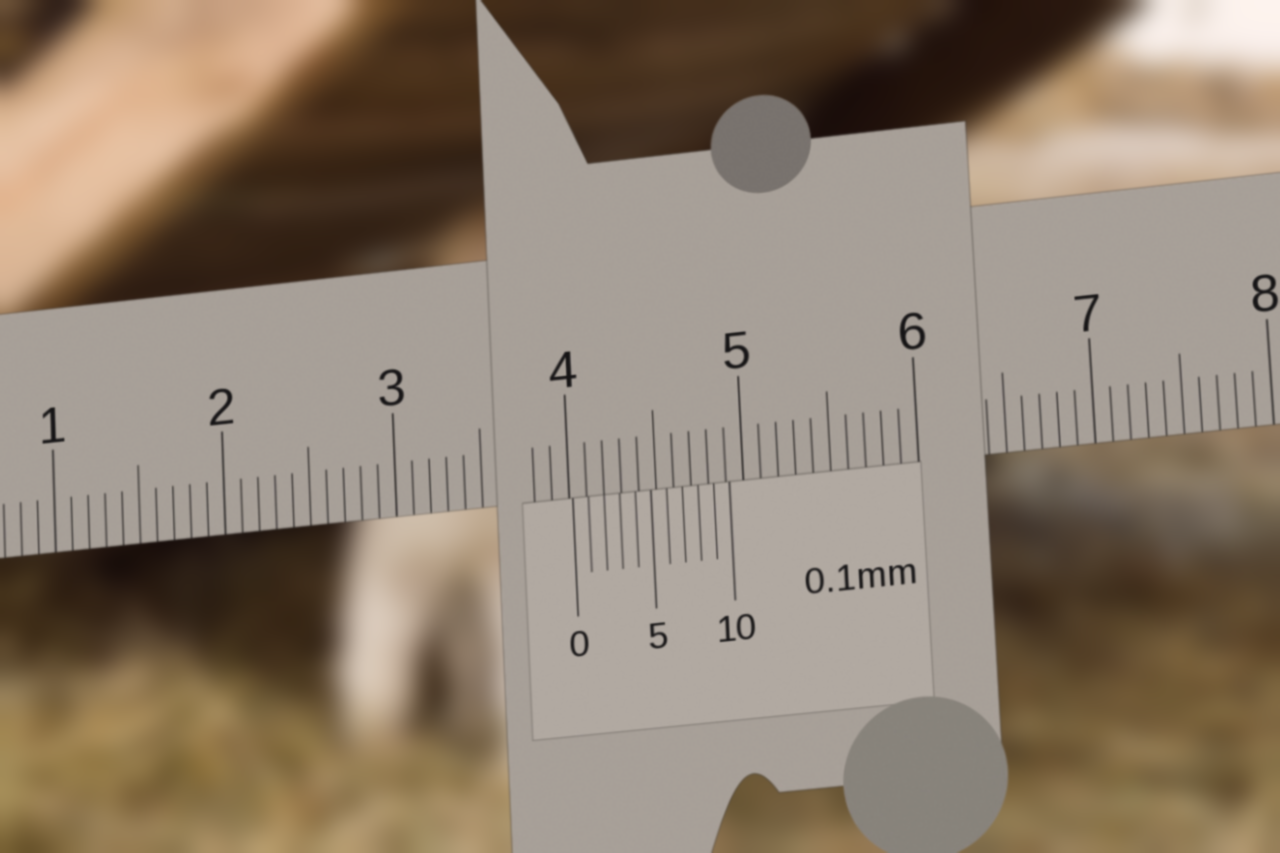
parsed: 40.2 mm
